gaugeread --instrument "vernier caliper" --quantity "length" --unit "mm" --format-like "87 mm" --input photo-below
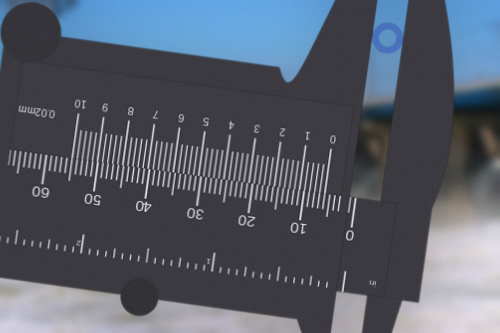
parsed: 6.0 mm
